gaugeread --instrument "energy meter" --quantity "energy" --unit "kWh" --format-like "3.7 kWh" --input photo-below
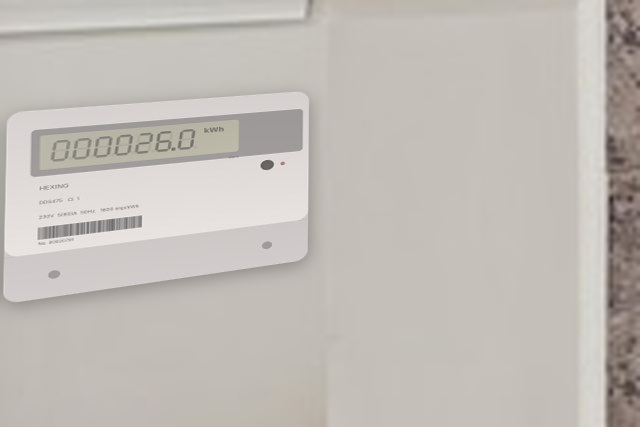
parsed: 26.0 kWh
